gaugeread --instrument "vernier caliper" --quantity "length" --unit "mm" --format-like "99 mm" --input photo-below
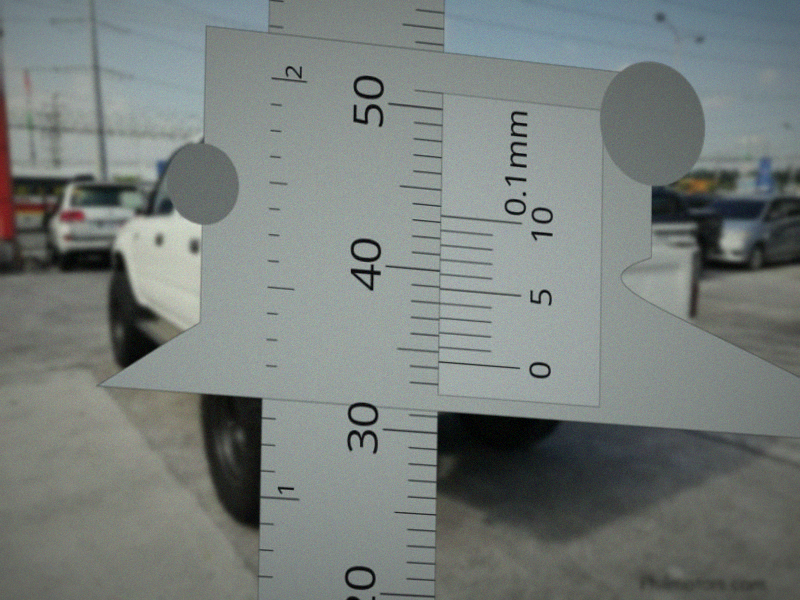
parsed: 34.4 mm
